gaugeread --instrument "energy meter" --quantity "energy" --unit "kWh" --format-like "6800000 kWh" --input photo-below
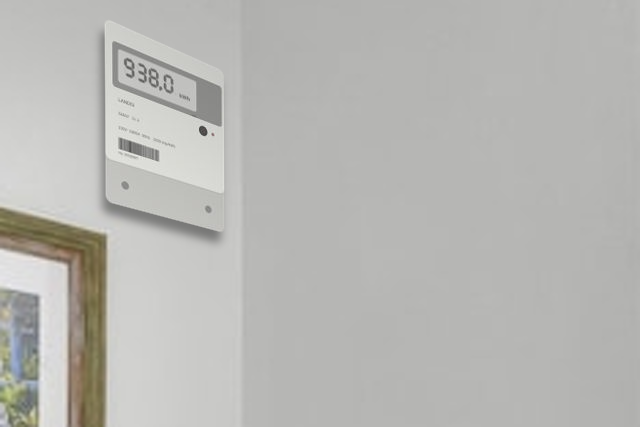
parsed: 938.0 kWh
